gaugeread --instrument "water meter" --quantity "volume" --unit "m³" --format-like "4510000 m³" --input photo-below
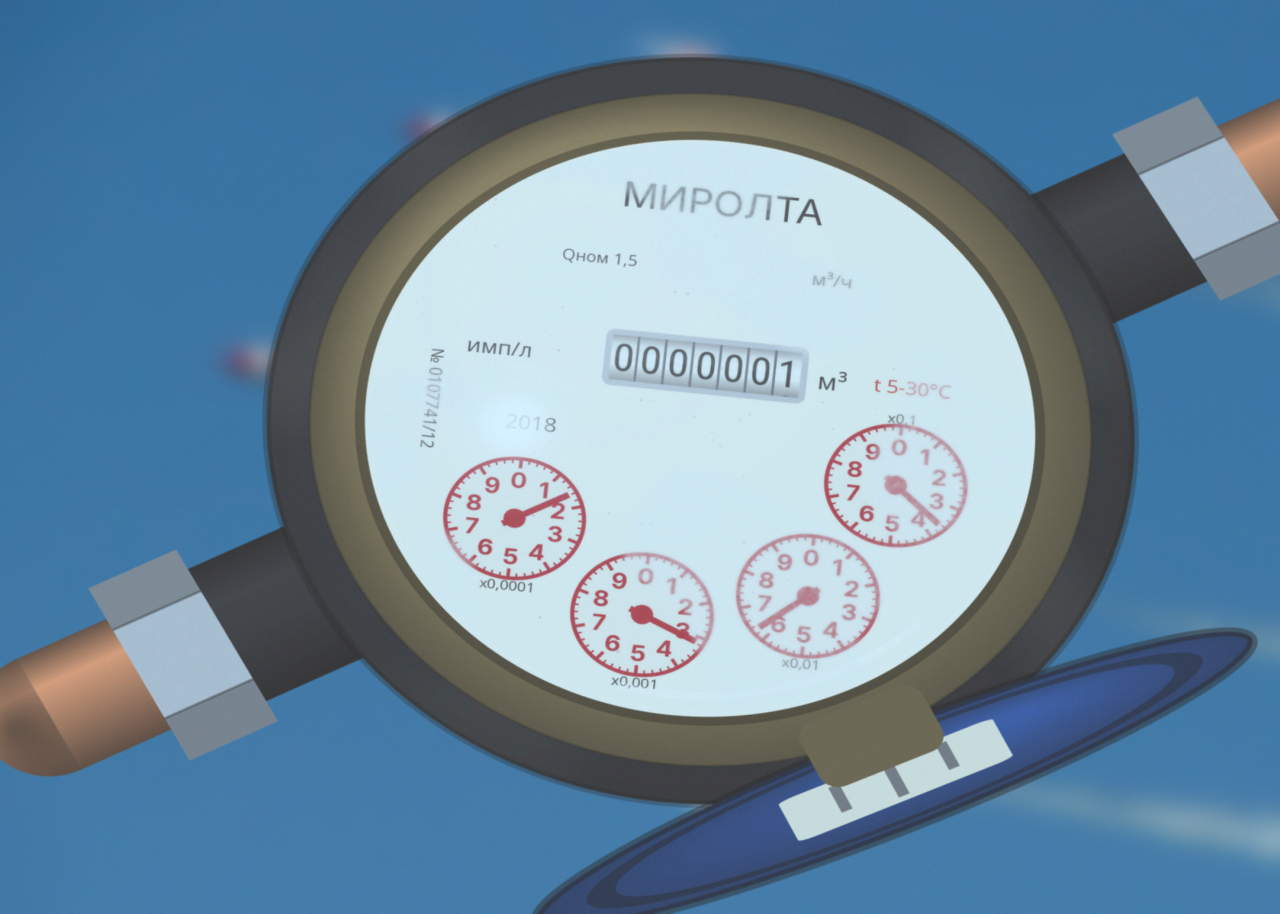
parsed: 1.3631 m³
